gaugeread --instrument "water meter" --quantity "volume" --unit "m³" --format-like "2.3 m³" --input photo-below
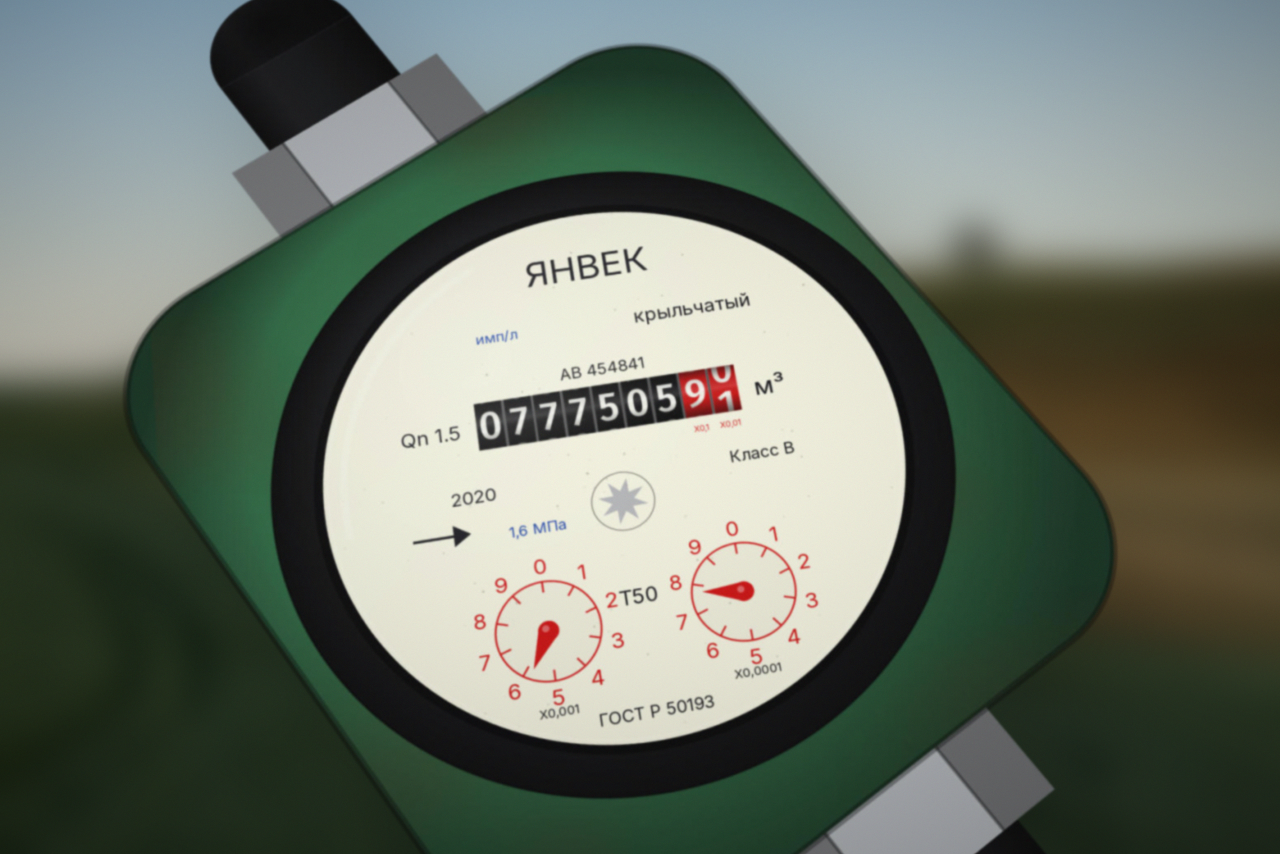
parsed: 777505.9057 m³
